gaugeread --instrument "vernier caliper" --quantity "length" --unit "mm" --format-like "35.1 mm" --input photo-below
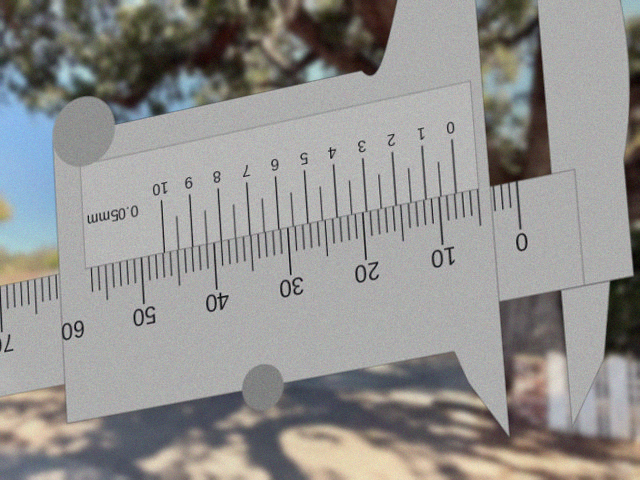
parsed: 7.8 mm
